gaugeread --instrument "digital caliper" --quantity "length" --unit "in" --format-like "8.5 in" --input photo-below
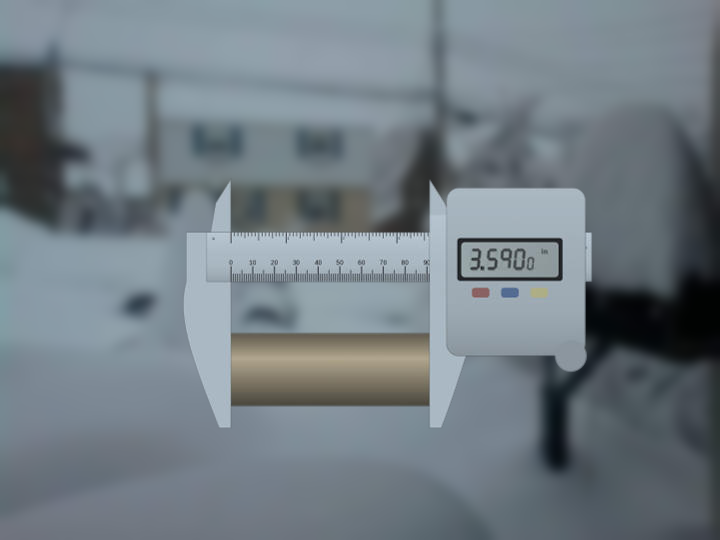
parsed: 3.5900 in
